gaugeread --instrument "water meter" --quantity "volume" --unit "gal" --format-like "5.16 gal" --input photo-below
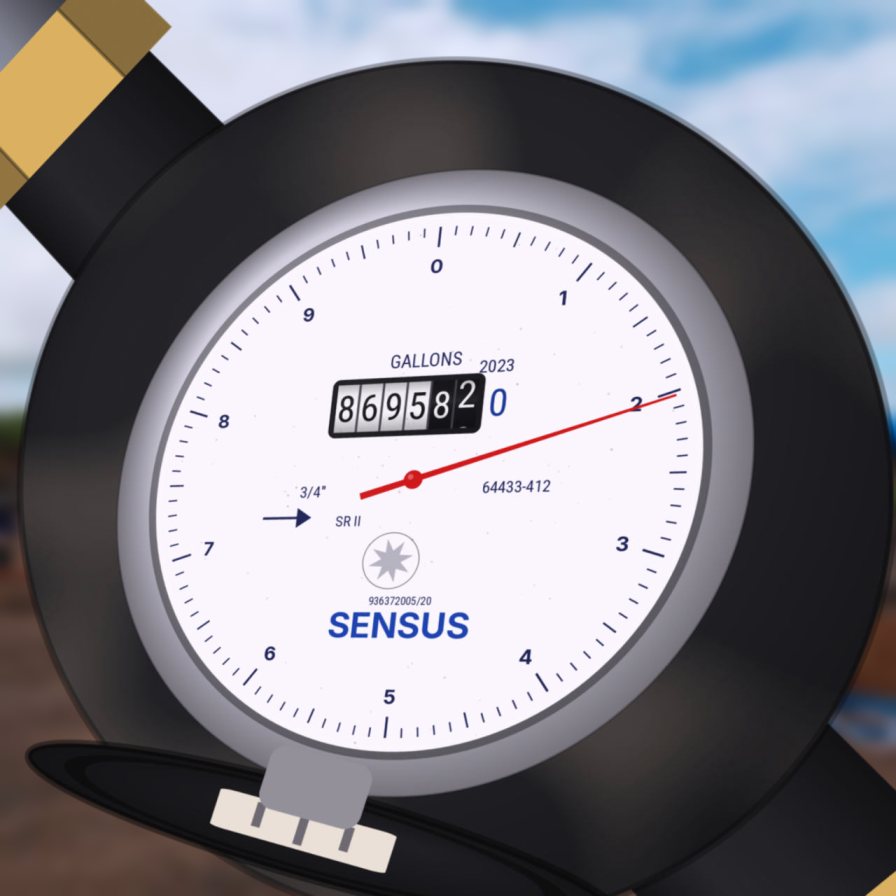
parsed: 8695822.0 gal
